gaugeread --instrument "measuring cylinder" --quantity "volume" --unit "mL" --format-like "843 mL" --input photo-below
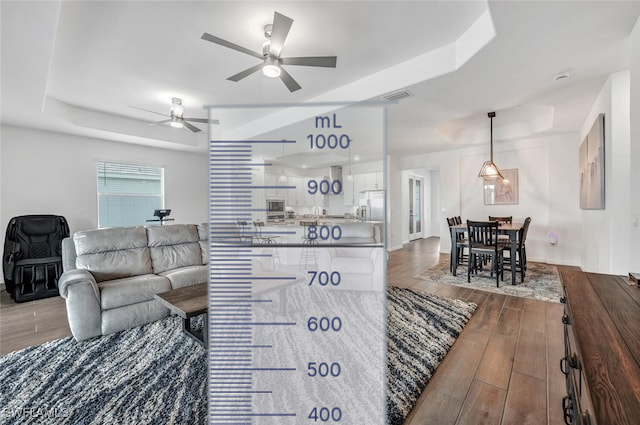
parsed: 770 mL
